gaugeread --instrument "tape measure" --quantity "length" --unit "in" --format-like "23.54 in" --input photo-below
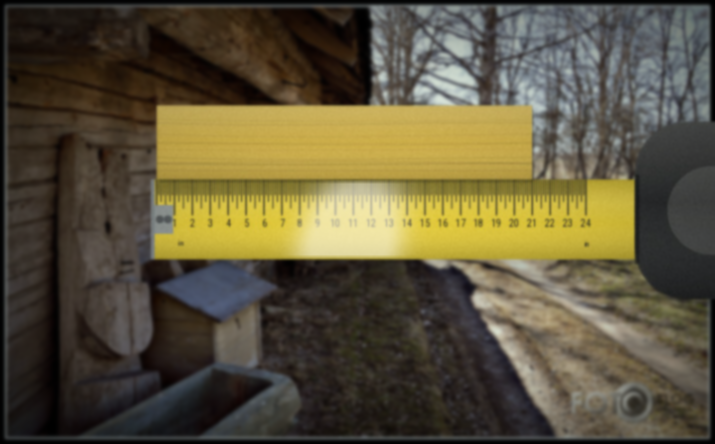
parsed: 21 in
